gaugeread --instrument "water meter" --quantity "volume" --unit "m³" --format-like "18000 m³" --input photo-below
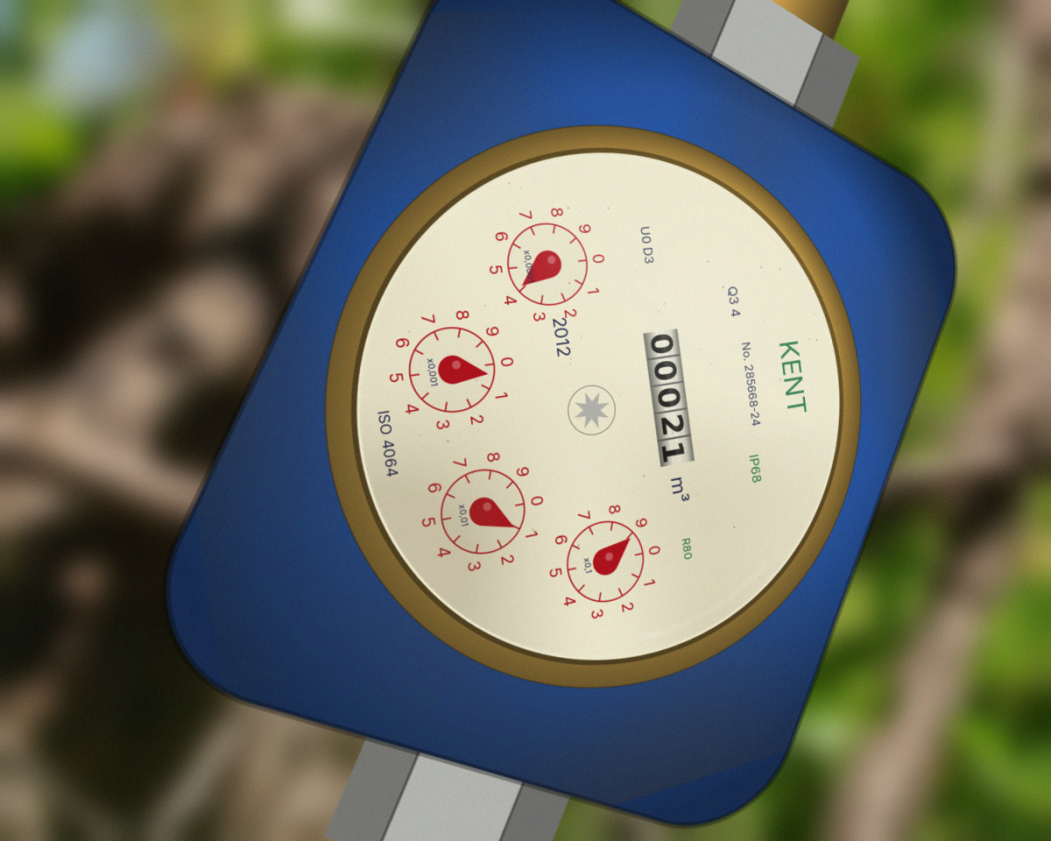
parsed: 20.9104 m³
